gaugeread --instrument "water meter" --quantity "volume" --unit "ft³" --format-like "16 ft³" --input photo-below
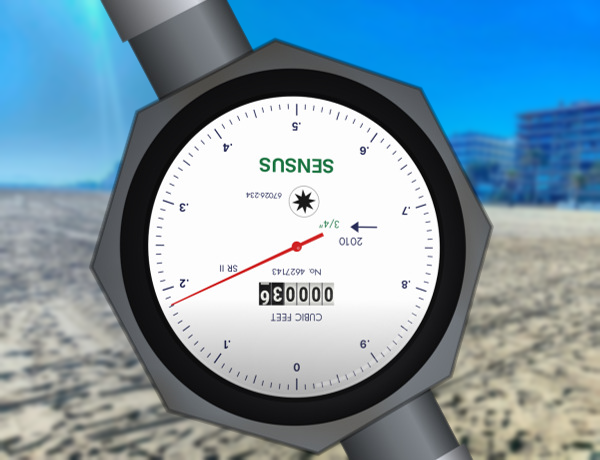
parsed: 36.18 ft³
